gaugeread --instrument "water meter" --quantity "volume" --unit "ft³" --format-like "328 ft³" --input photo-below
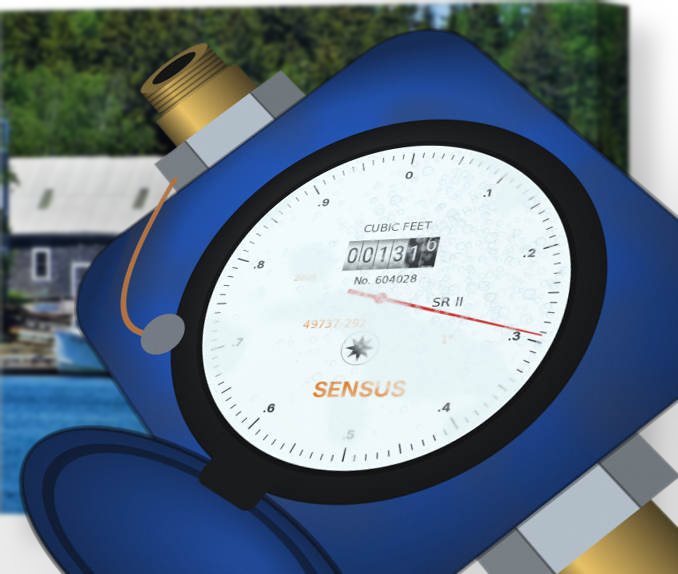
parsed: 1316.29 ft³
